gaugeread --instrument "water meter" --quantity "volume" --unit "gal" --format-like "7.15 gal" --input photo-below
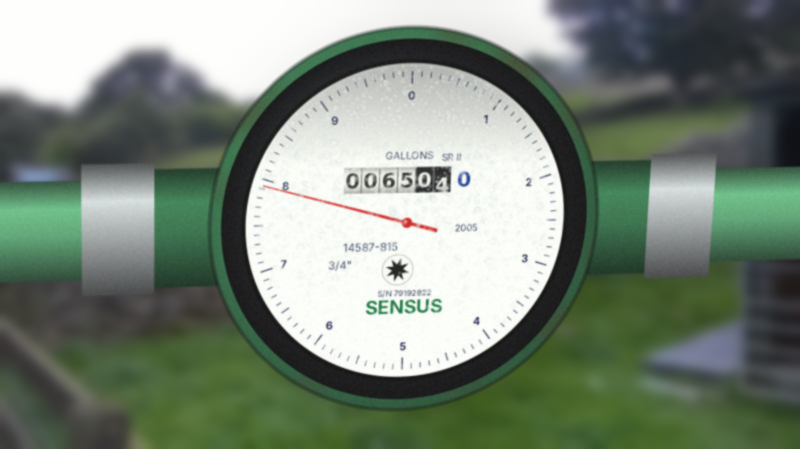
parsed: 65037.9 gal
